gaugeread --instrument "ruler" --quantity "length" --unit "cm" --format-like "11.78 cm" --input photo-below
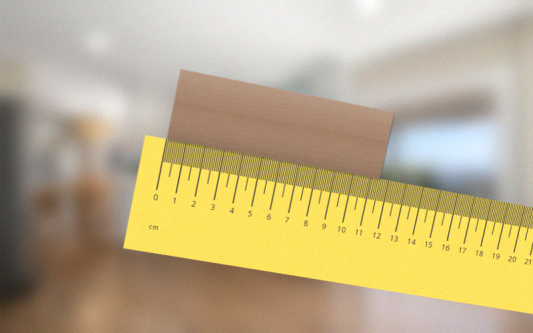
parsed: 11.5 cm
